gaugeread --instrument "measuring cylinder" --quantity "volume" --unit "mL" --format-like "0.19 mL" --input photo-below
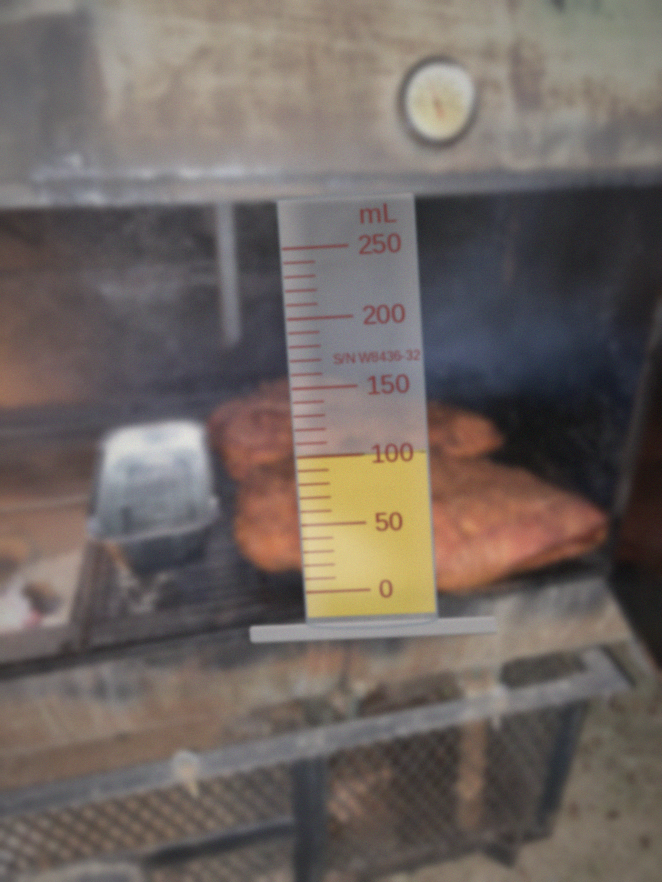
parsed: 100 mL
